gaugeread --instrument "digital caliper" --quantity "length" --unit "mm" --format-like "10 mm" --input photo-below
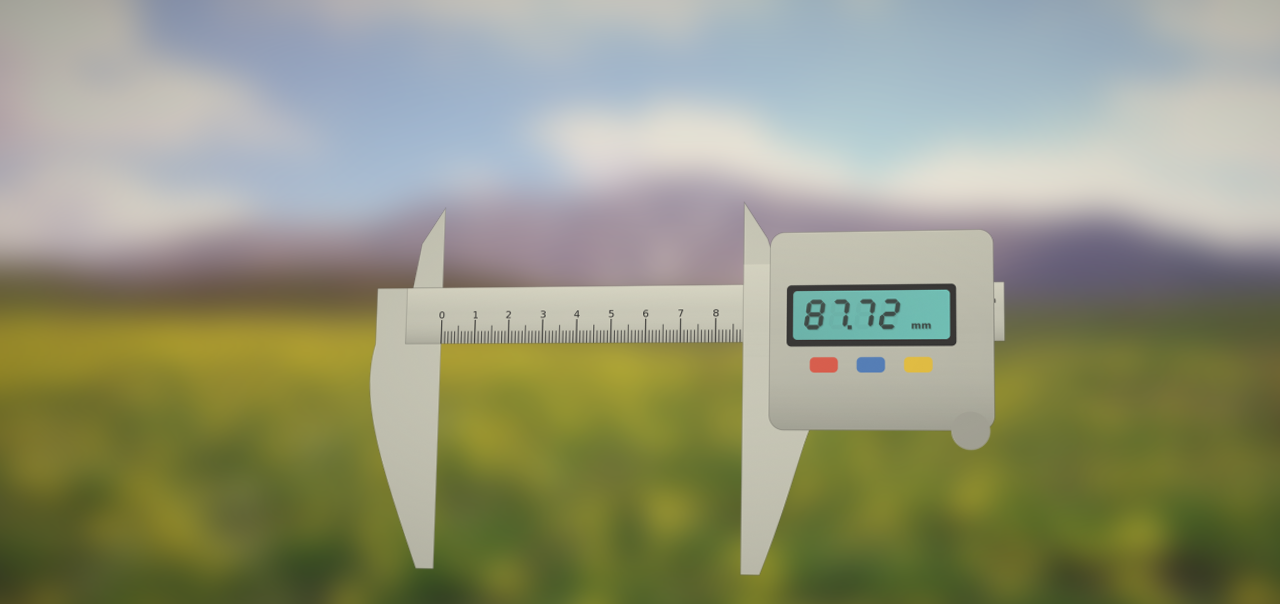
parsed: 87.72 mm
